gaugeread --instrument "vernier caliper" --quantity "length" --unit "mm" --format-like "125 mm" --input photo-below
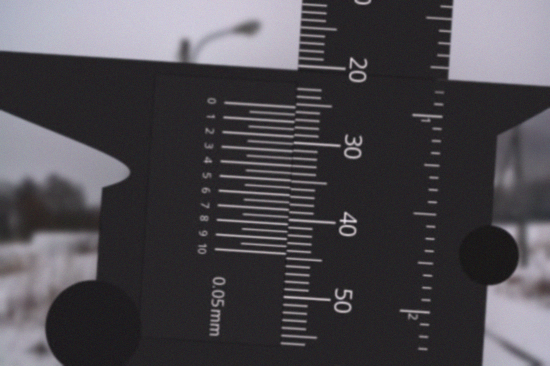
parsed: 25.4 mm
